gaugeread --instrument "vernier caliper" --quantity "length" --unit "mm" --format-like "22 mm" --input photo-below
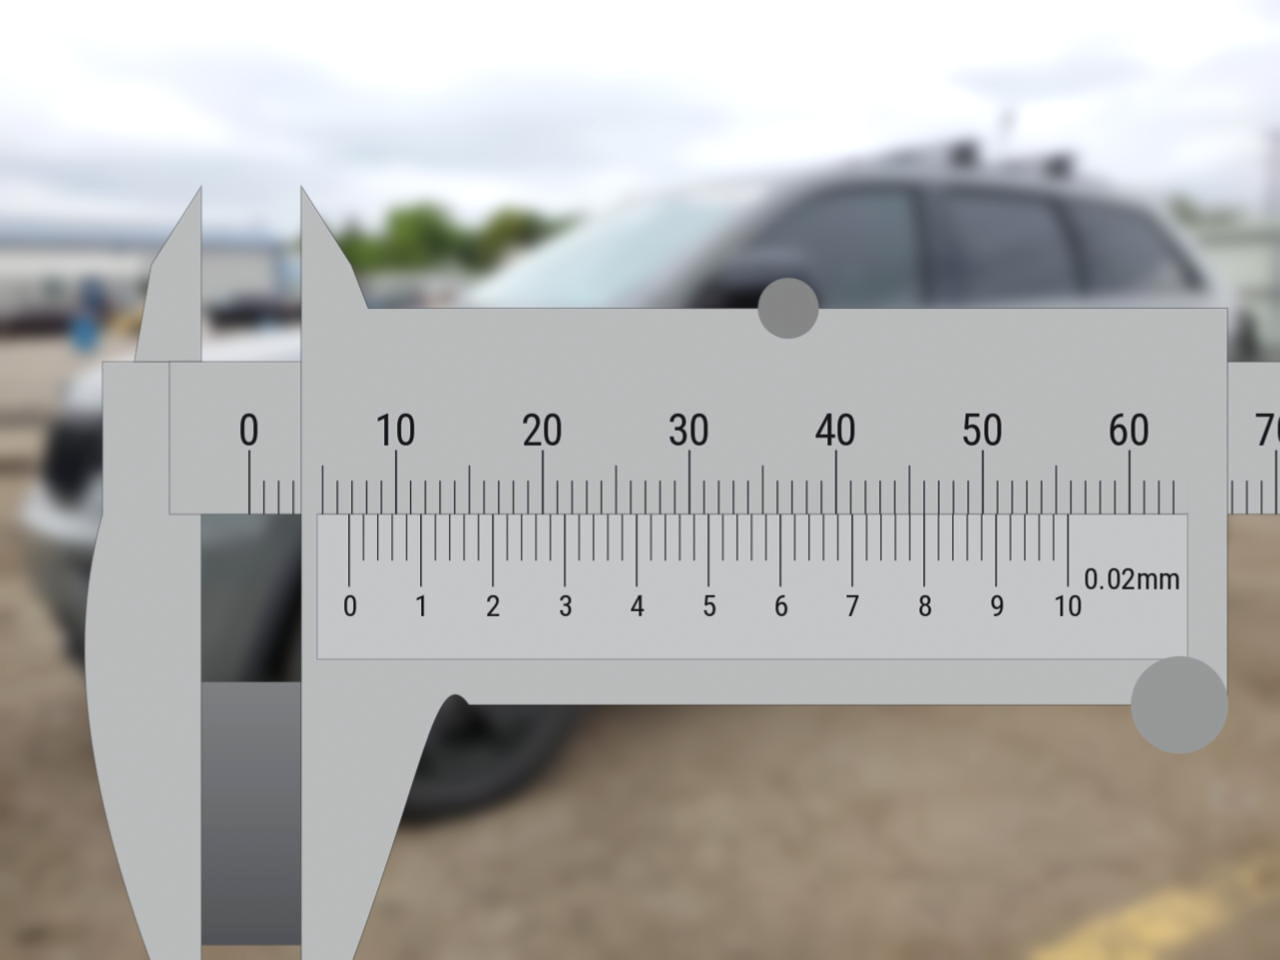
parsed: 6.8 mm
